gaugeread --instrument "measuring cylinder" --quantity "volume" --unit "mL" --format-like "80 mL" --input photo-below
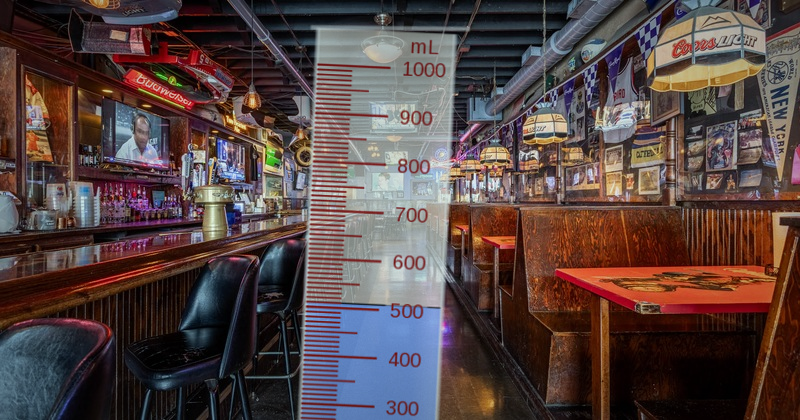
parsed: 510 mL
